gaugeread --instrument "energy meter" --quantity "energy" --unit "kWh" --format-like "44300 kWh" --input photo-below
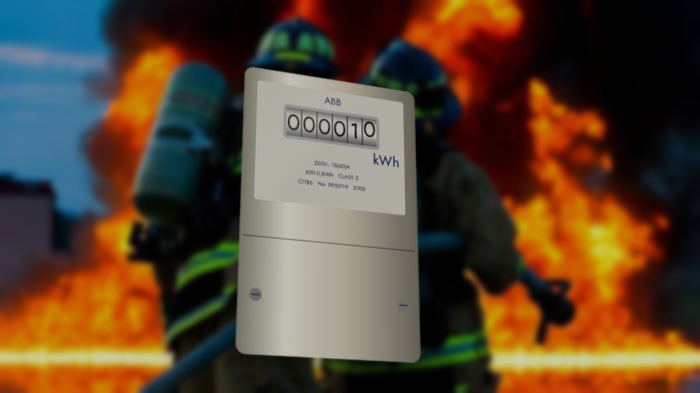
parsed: 10 kWh
